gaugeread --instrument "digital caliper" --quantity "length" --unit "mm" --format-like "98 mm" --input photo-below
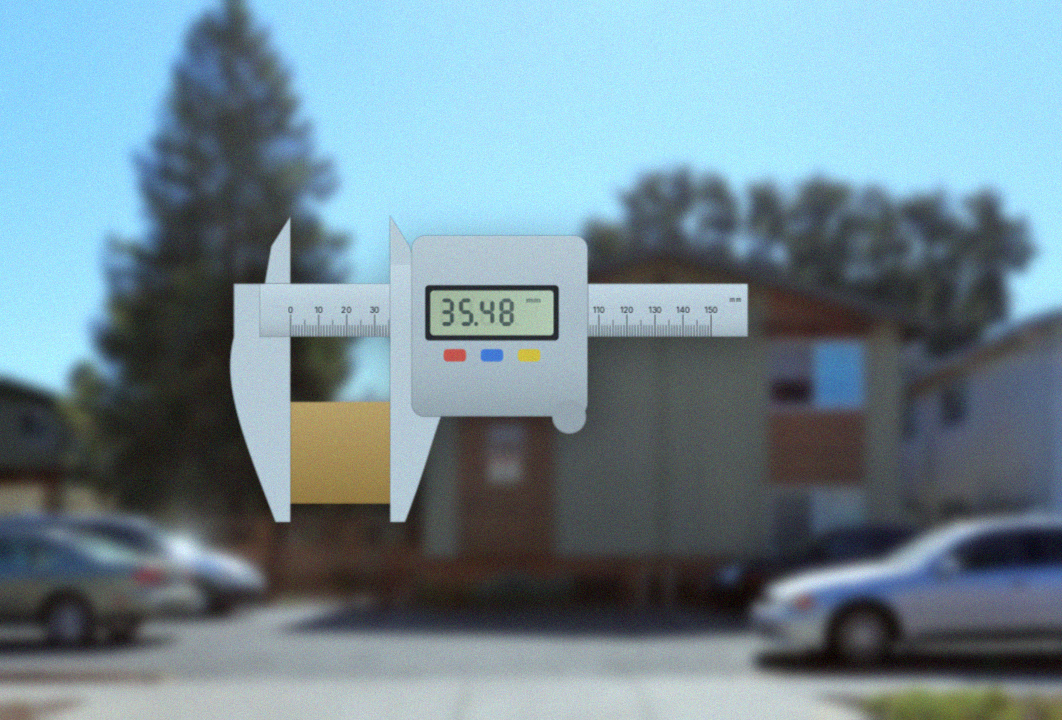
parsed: 35.48 mm
